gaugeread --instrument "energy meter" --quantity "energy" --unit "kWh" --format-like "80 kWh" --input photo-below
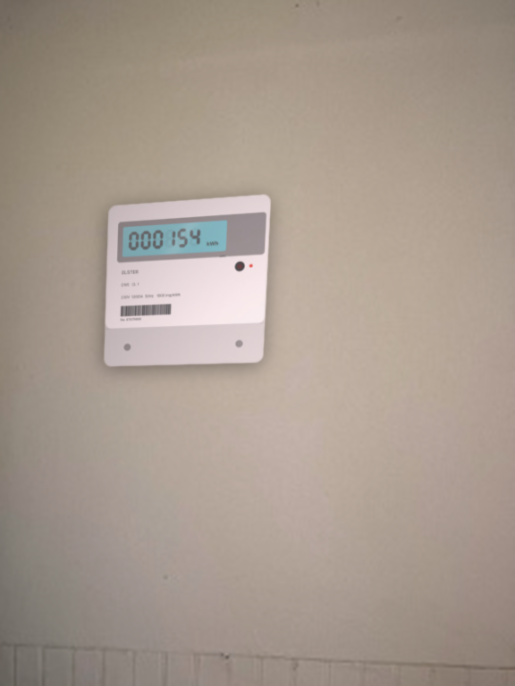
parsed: 154 kWh
